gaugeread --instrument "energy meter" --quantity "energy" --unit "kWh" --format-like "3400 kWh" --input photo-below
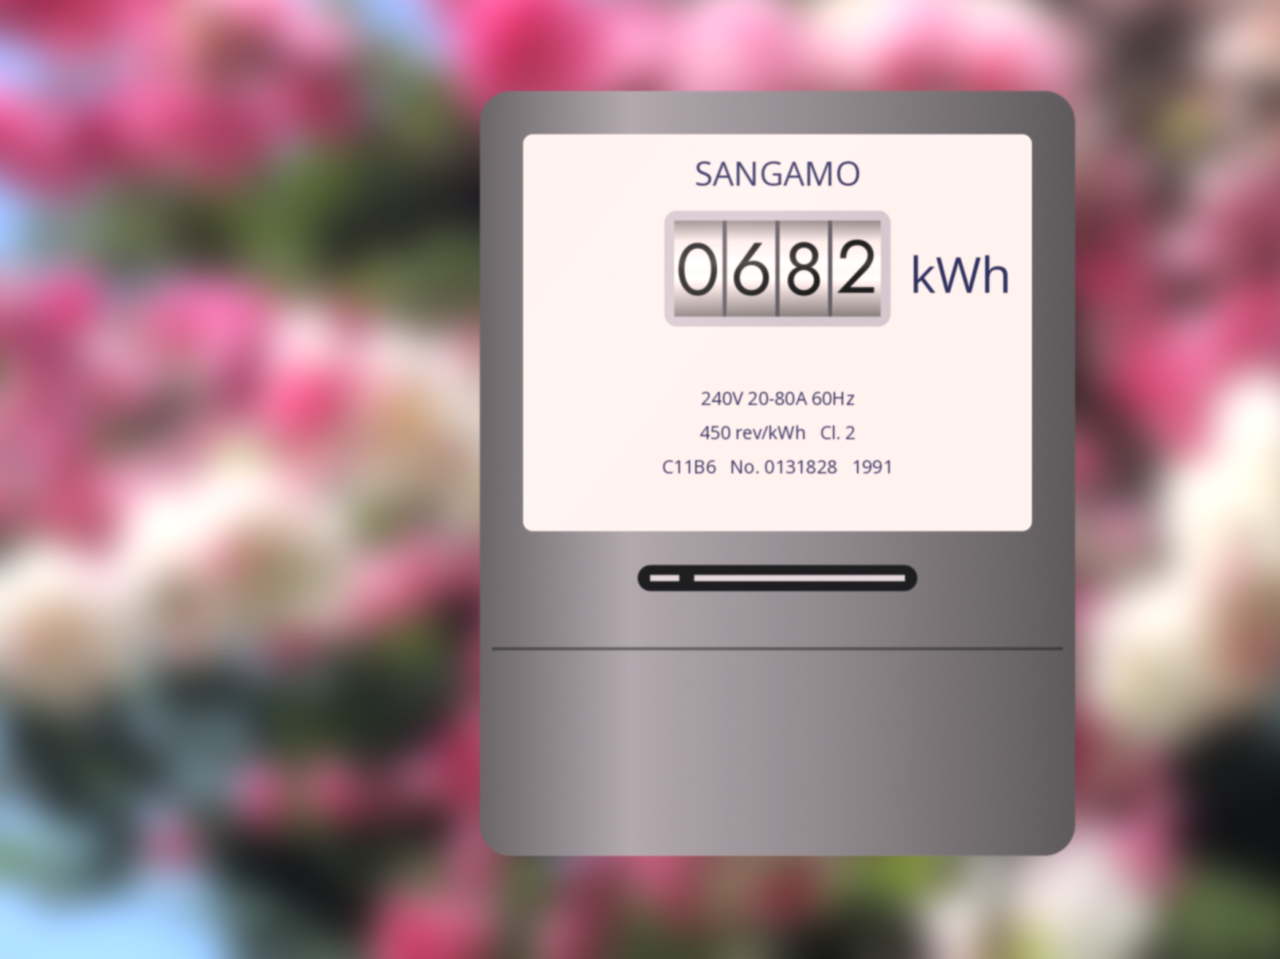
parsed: 682 kWh
